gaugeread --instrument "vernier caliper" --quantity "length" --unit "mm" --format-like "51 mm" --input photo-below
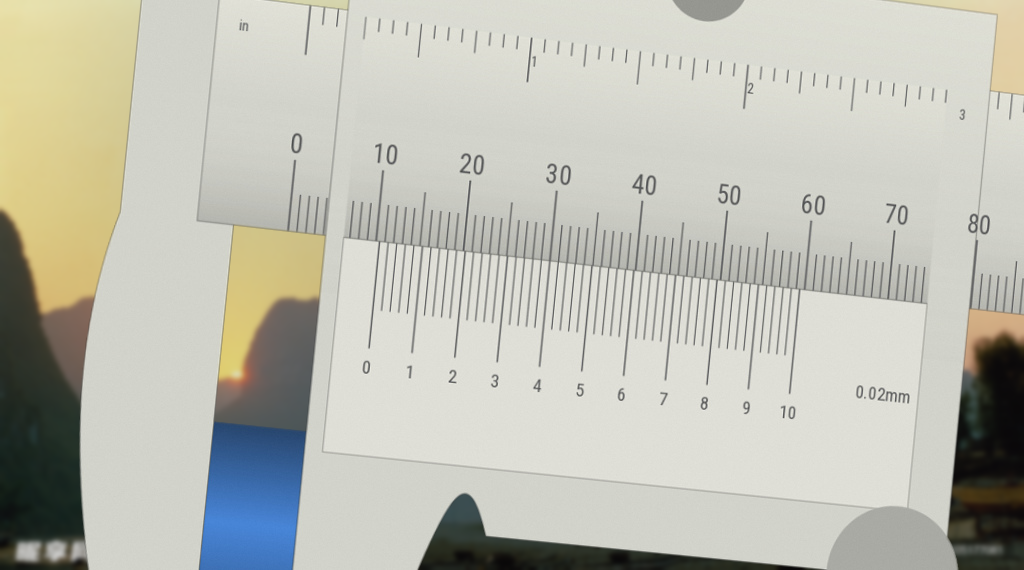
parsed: 10.4 mm
